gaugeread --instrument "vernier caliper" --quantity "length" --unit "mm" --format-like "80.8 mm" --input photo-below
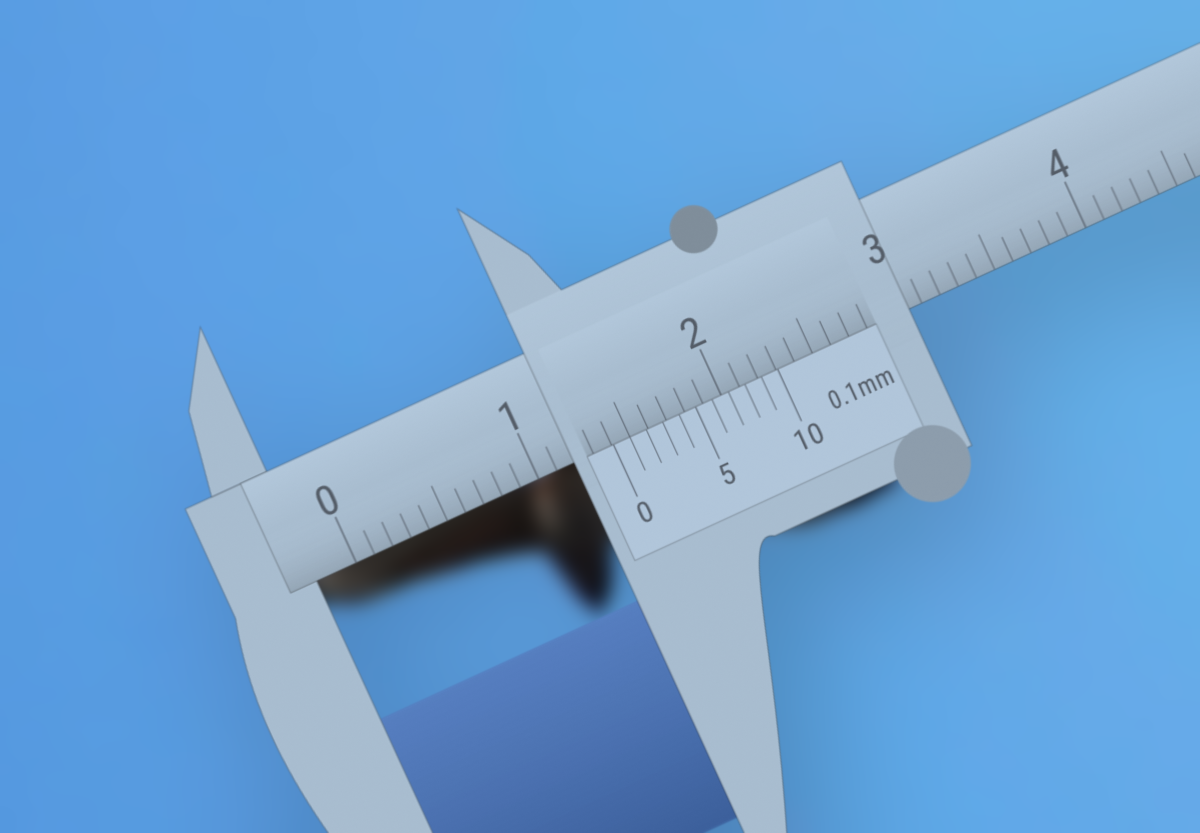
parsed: 14.1 mm
